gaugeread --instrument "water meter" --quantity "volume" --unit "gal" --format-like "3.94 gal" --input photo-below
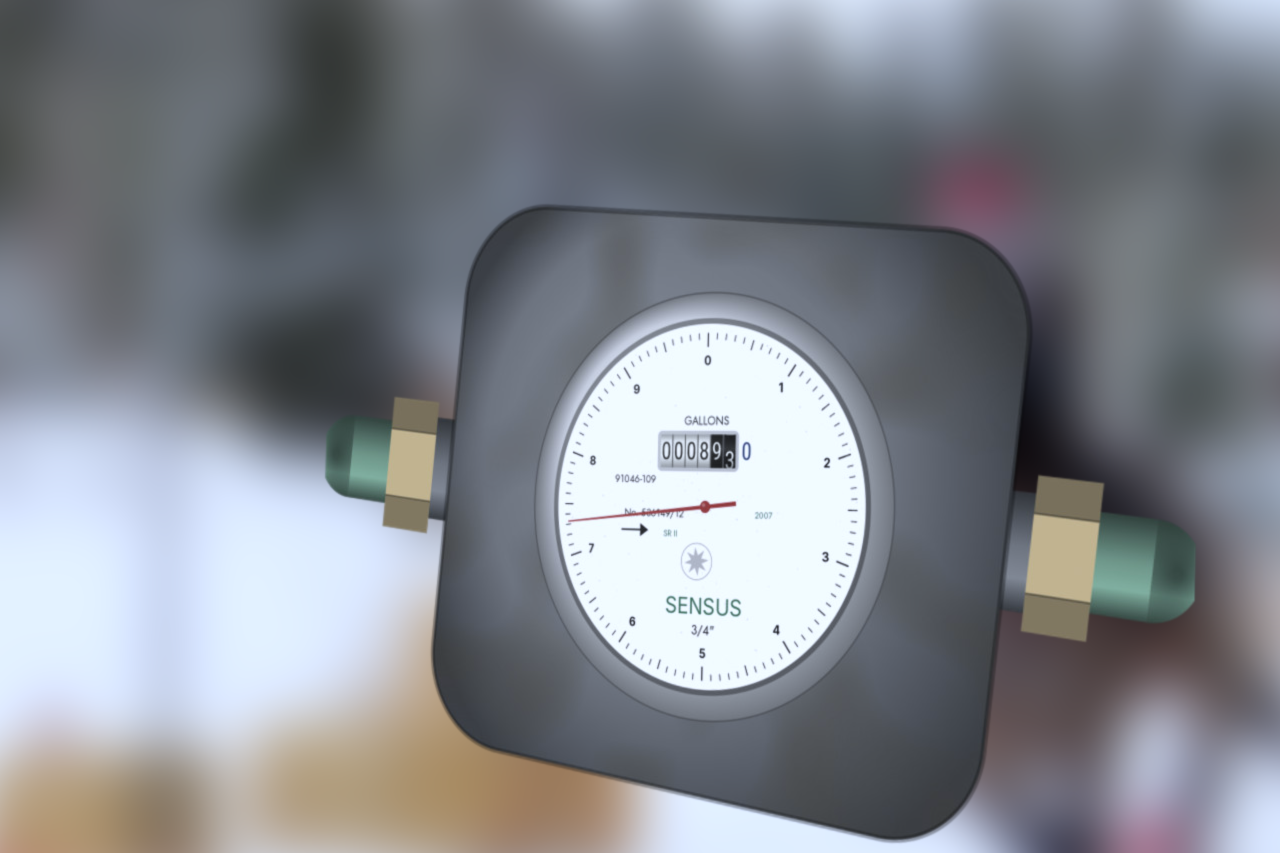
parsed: 8927.3 gal
